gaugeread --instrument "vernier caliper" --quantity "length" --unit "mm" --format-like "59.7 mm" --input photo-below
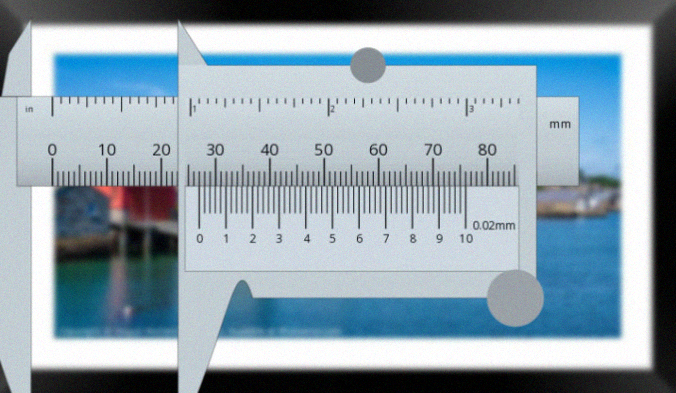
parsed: 27.0 mm
